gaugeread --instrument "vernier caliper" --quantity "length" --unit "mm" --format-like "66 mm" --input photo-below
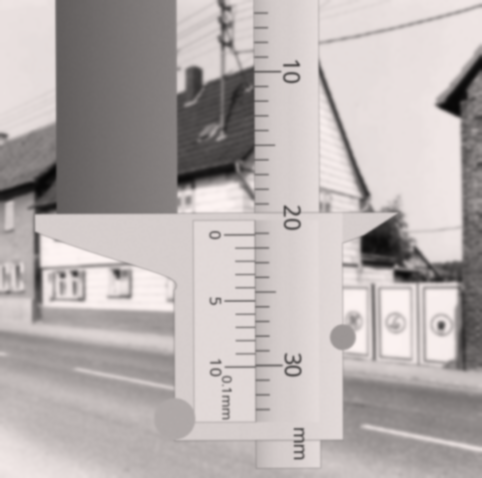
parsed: 21.1 mm
